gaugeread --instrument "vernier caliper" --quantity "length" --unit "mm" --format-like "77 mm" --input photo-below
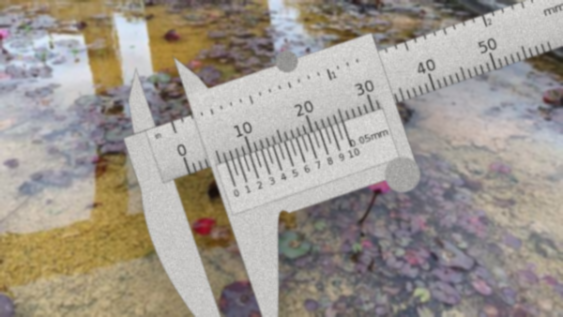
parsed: 6.0 mm
